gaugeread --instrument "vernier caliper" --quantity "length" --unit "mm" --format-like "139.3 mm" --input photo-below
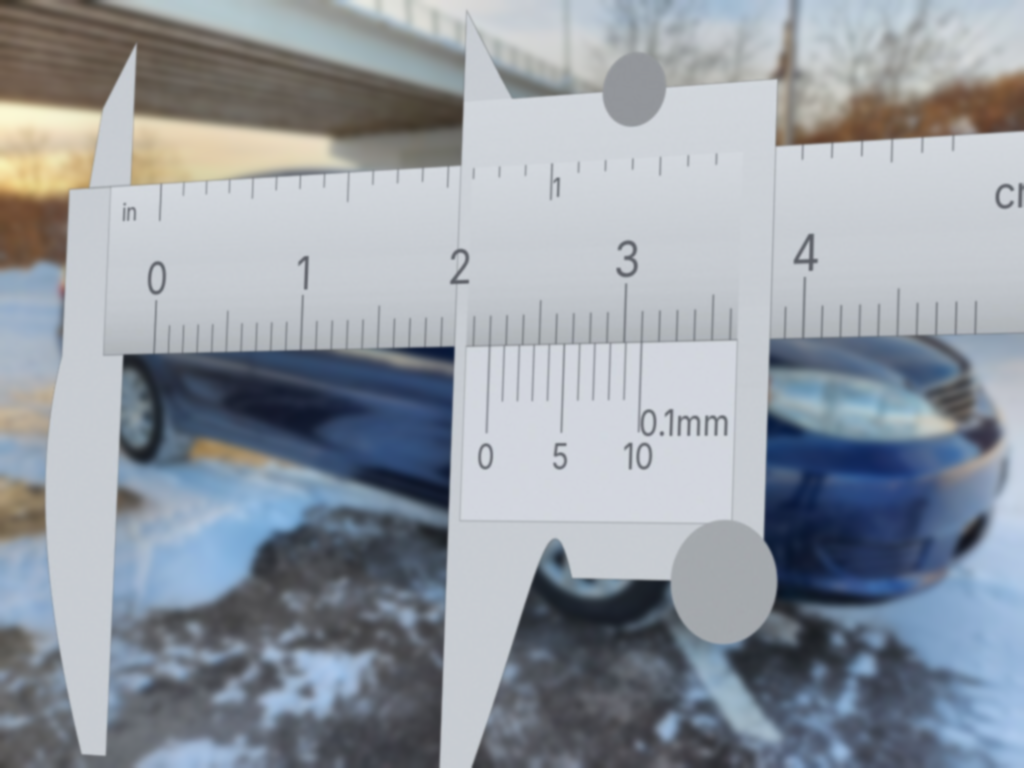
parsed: 22.0 mm
